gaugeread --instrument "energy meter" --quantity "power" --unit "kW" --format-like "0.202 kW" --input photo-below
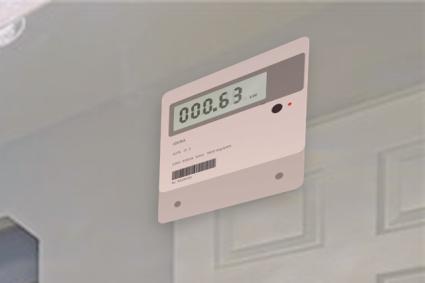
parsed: 0.63 kW
